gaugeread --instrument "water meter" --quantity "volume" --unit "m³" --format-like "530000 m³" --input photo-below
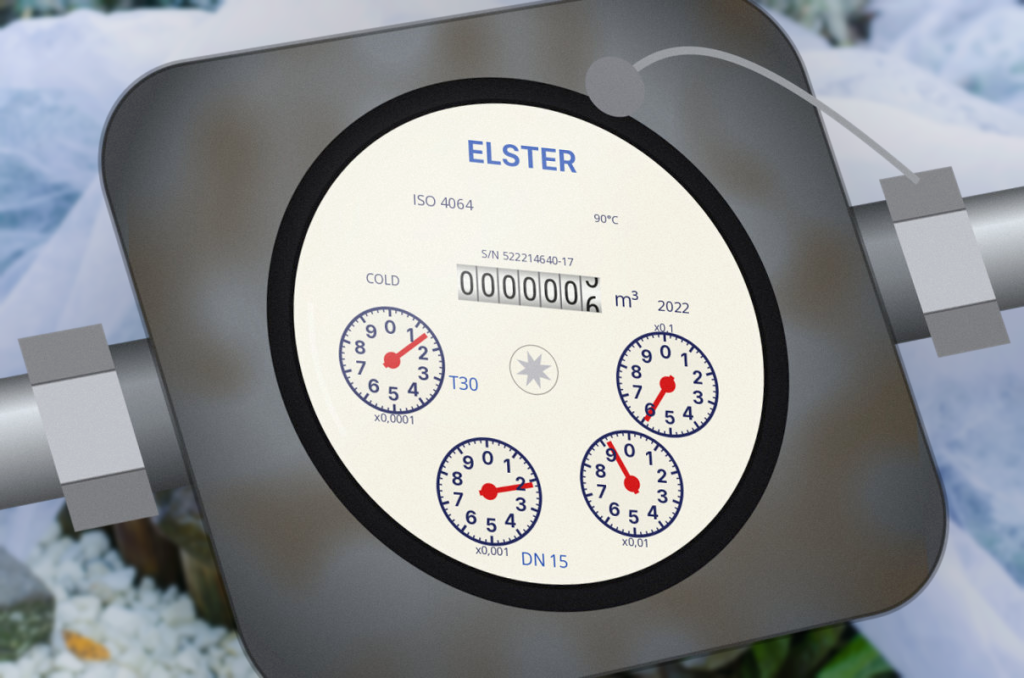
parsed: 5.5921 m³
